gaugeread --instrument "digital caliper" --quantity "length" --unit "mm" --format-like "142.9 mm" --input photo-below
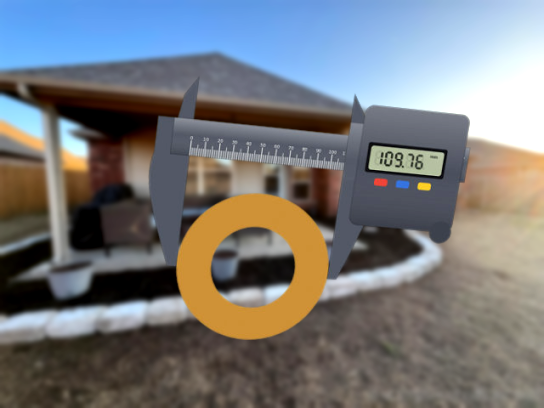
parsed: 109.76 mm
